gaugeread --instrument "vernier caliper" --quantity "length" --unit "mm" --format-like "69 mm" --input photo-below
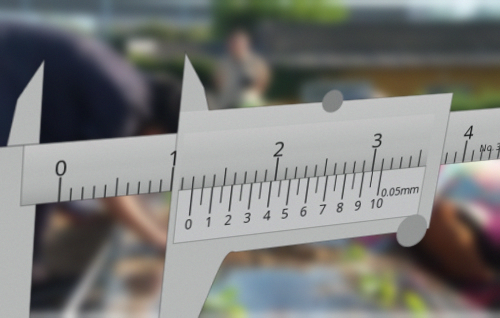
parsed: 12.0 mm
